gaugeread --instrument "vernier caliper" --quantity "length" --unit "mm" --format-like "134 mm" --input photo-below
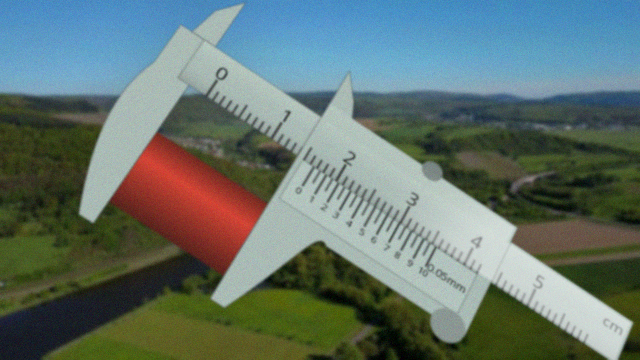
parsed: 16.6 mm
